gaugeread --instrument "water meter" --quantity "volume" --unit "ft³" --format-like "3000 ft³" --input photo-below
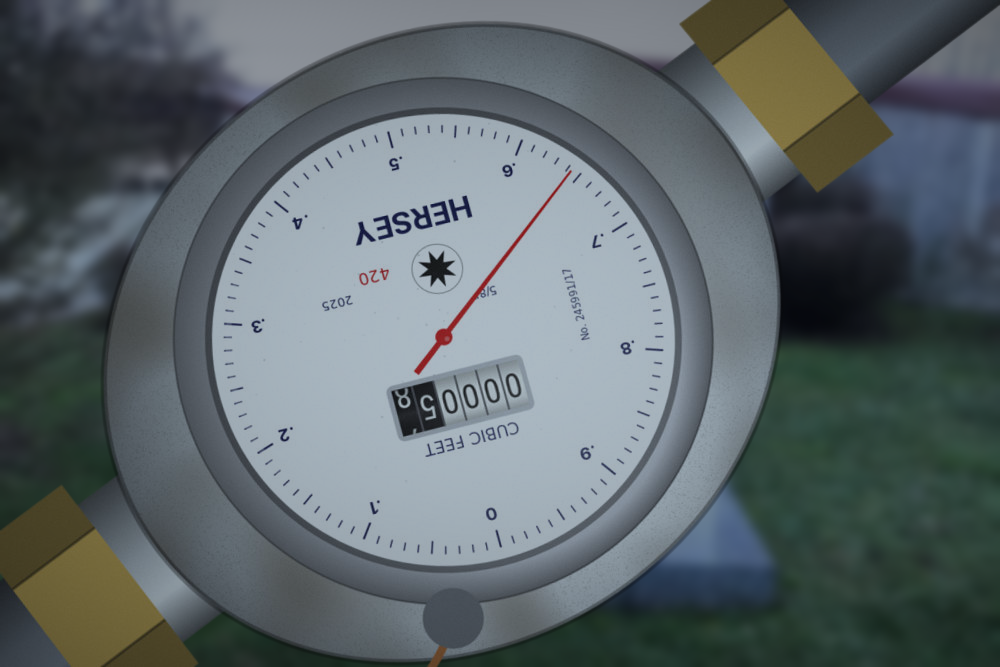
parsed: 57.64 ft³
